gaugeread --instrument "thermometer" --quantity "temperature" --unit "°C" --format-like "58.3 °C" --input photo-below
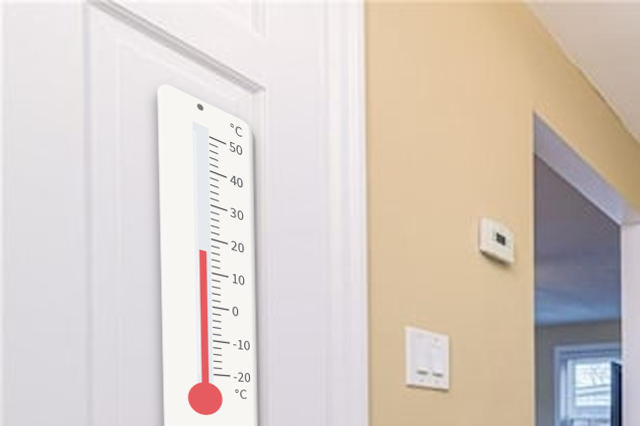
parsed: 16 °C
